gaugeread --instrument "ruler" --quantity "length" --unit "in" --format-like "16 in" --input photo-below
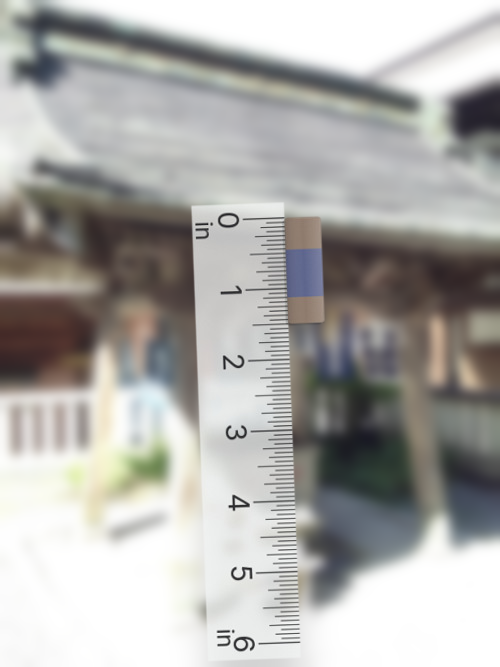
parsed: 1.5 in
